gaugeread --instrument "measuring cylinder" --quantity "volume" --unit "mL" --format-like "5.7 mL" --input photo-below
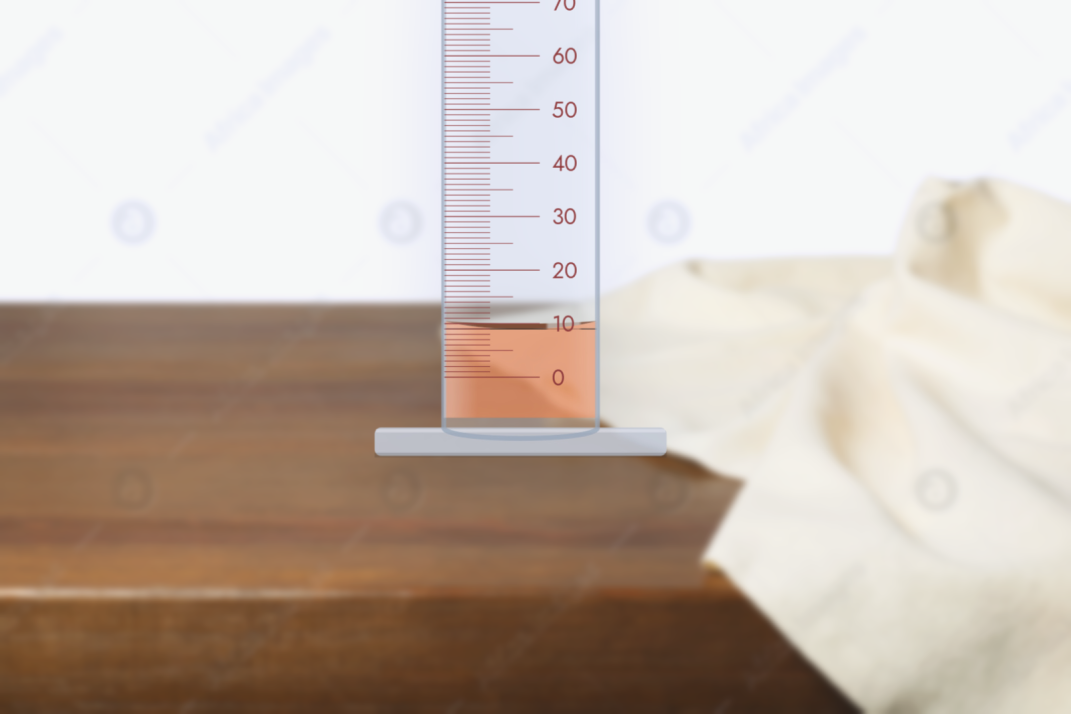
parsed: 9 mL
